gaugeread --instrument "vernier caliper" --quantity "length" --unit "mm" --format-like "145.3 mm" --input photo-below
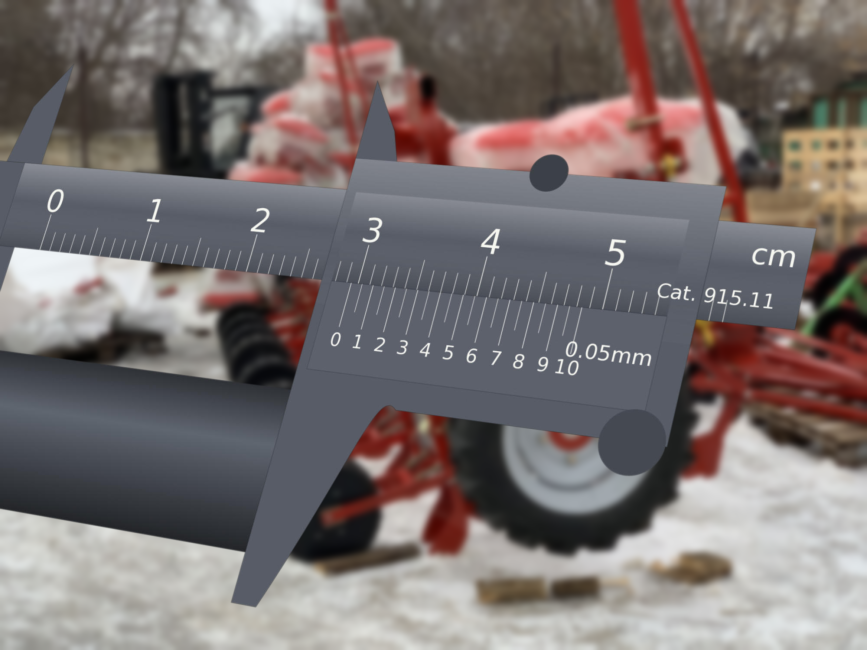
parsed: 29.4 mm
